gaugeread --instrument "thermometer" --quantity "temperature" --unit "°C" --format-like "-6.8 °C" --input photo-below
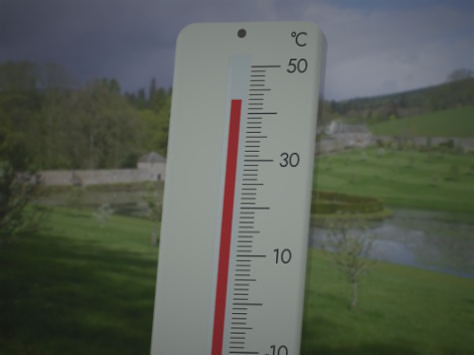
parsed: 43 °C
